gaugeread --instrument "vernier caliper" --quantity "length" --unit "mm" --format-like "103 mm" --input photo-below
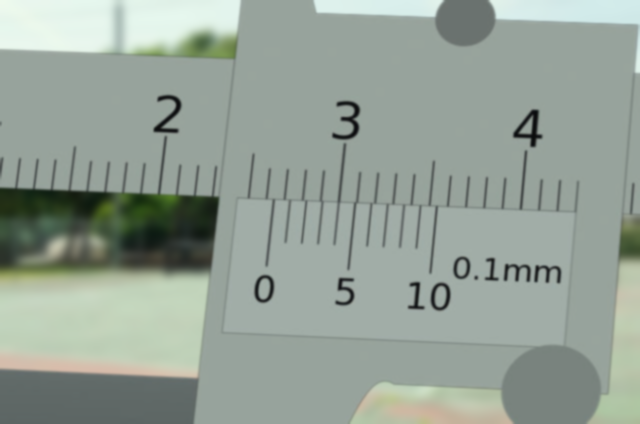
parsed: 26.4 mm
